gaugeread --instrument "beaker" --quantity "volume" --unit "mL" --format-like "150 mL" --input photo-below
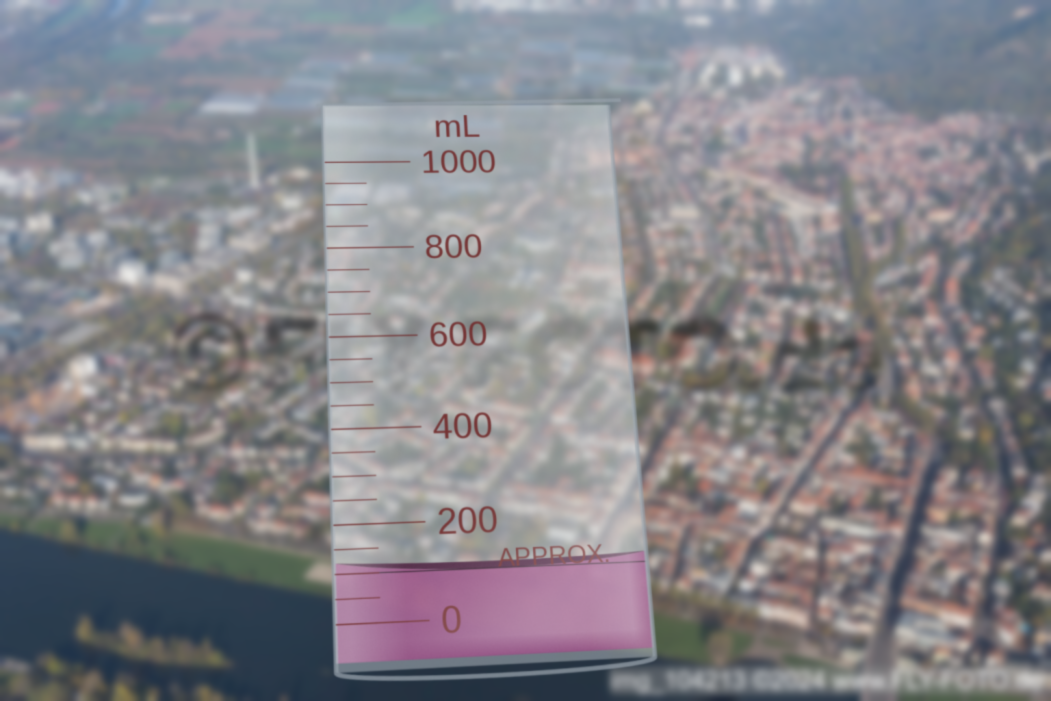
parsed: 100 mL
